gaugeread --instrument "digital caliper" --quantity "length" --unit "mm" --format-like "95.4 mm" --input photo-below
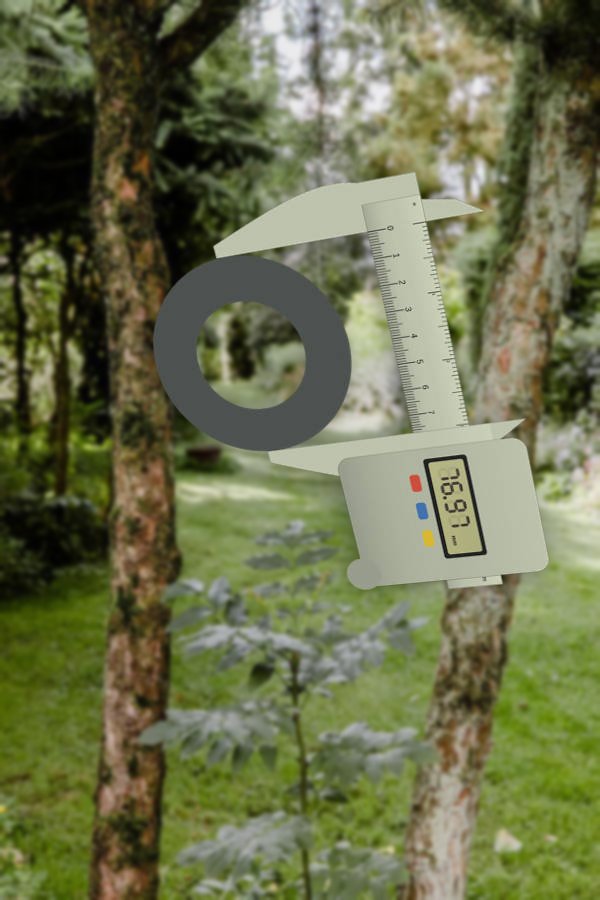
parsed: 76.97 mm
